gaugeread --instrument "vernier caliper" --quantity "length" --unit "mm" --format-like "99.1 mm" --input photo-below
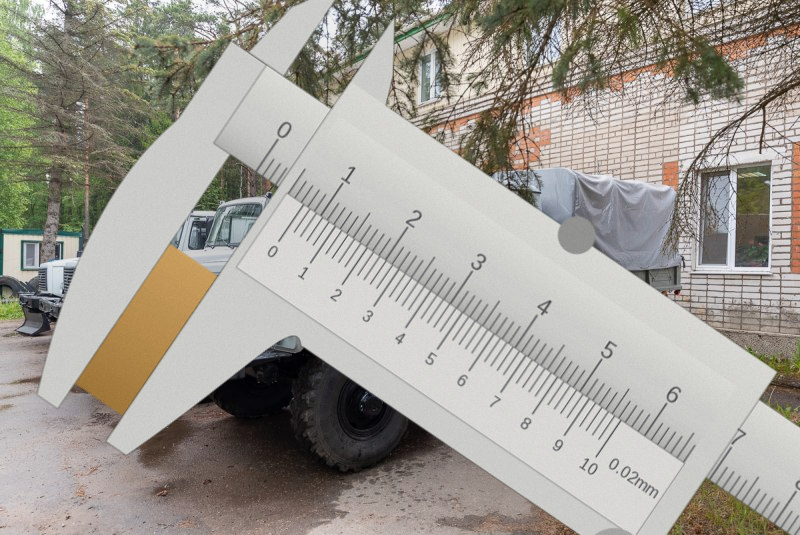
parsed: 7.4 mm
